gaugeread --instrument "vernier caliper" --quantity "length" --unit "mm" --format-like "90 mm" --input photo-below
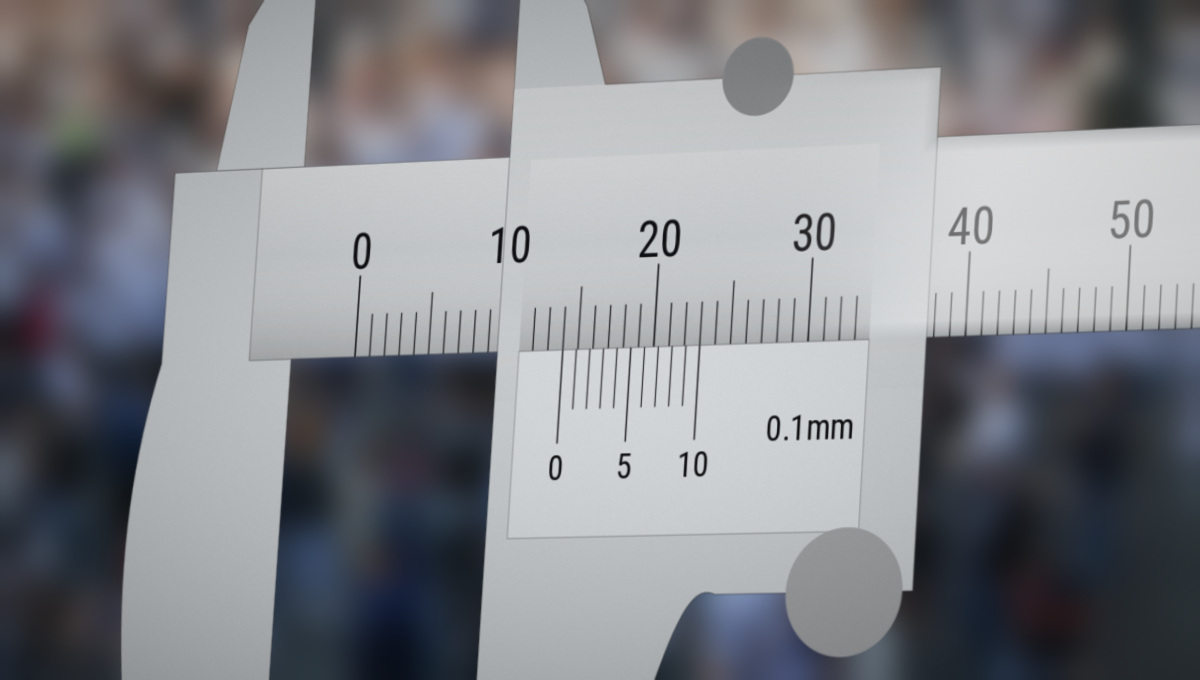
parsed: 14.0 mm
